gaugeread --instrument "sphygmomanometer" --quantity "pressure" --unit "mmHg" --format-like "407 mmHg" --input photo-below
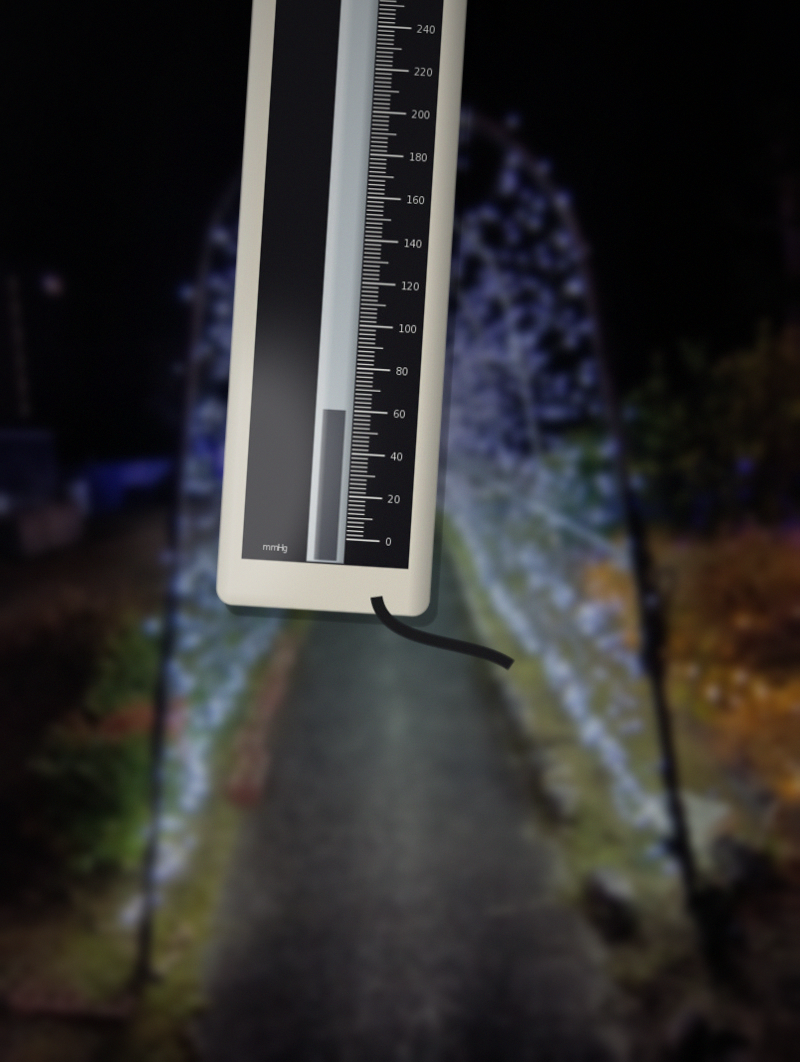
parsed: 60 mmHg
